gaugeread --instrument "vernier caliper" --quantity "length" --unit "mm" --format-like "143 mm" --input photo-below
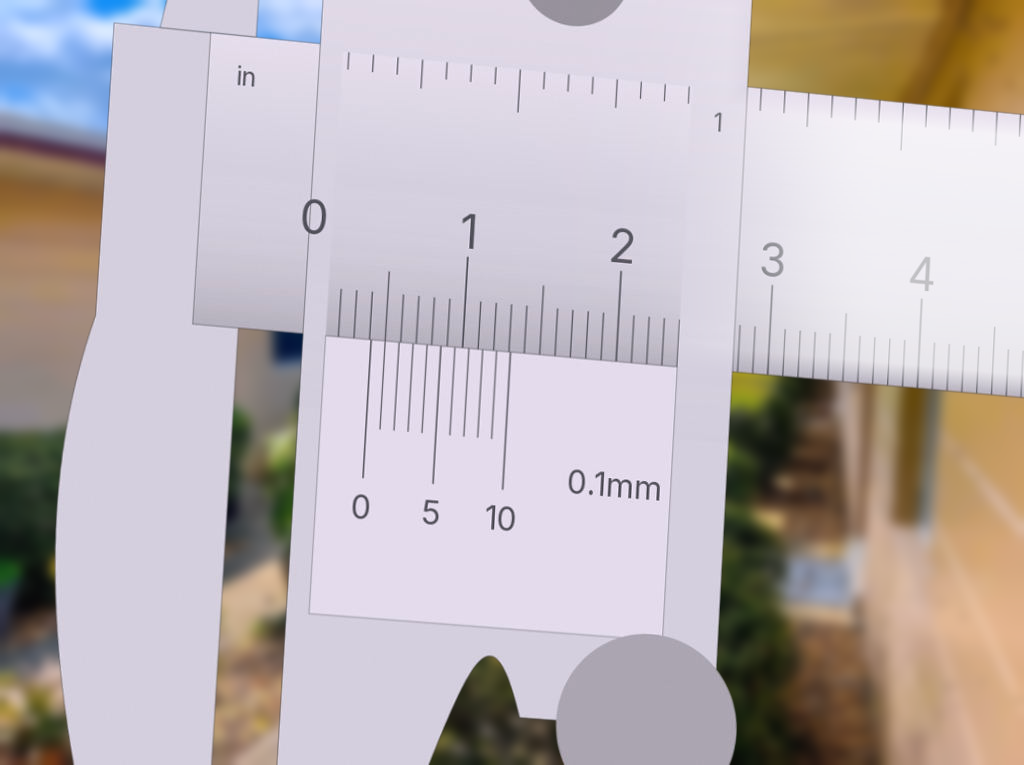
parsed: 4.1 mm
